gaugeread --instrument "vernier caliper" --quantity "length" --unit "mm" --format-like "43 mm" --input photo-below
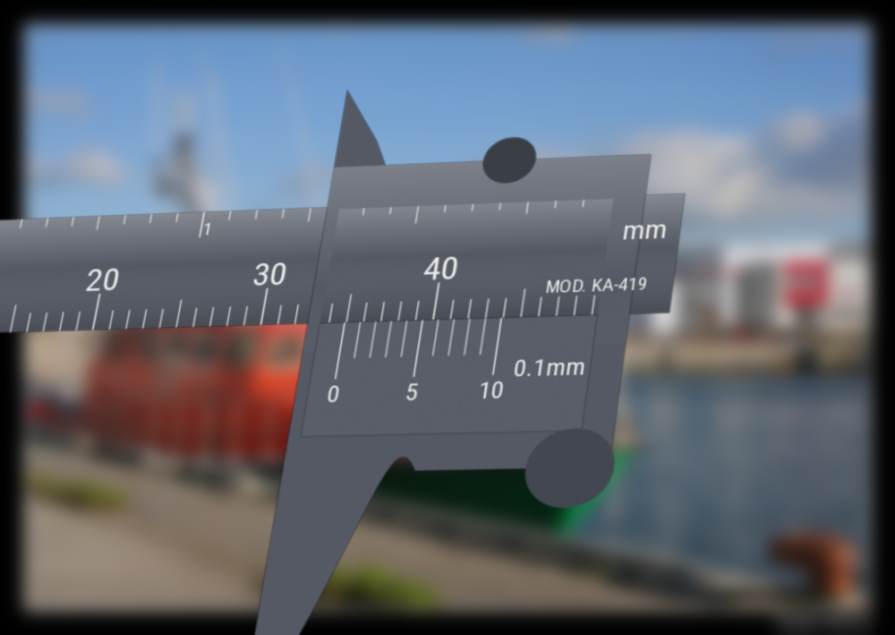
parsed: 34.9 mm
